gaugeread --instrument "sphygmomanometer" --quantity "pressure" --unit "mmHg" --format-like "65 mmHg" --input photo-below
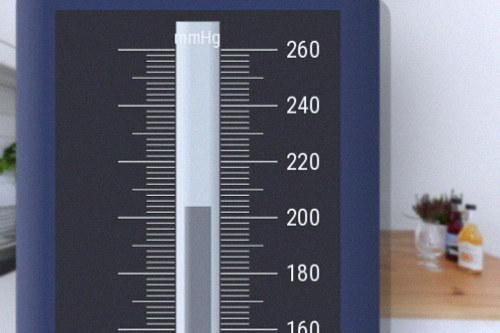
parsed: 204 mmHg
